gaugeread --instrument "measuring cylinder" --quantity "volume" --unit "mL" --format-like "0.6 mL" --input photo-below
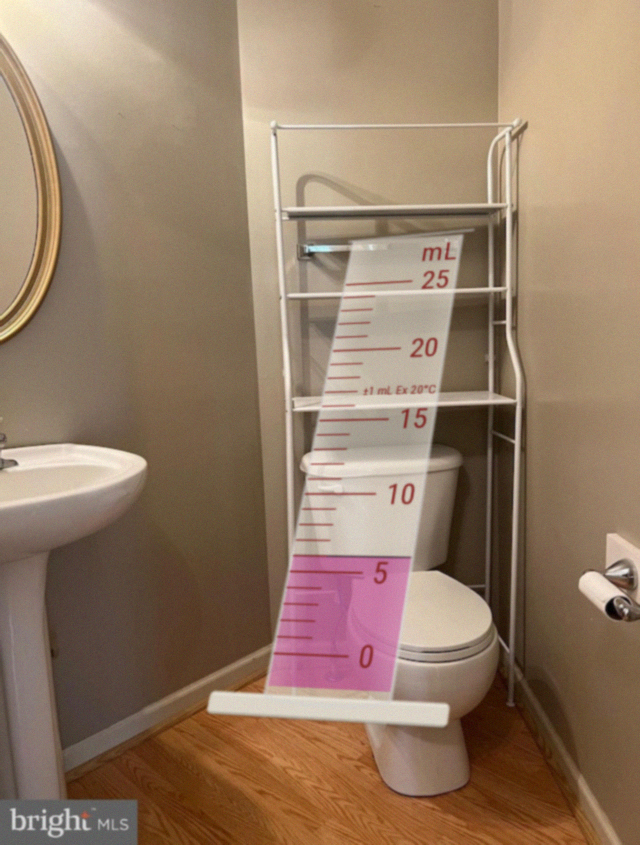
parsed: 6 mL
